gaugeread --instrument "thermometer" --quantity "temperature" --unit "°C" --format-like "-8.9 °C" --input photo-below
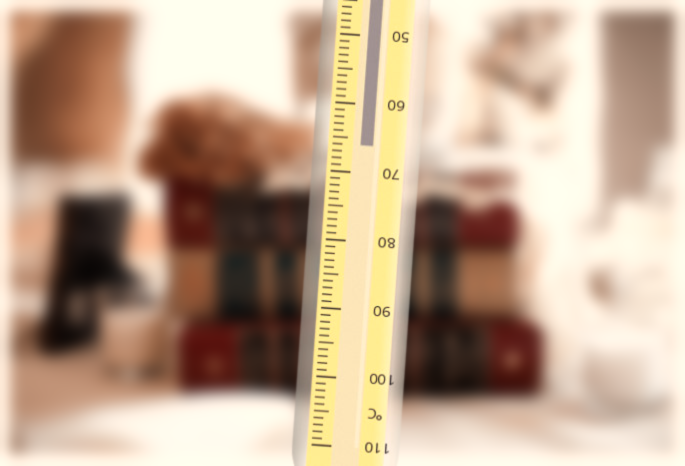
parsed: 66 °C
